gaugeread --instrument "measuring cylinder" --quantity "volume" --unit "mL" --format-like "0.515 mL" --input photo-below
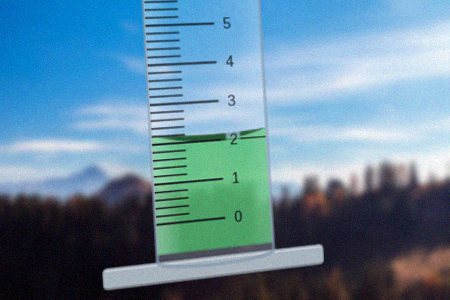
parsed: 2 mL
